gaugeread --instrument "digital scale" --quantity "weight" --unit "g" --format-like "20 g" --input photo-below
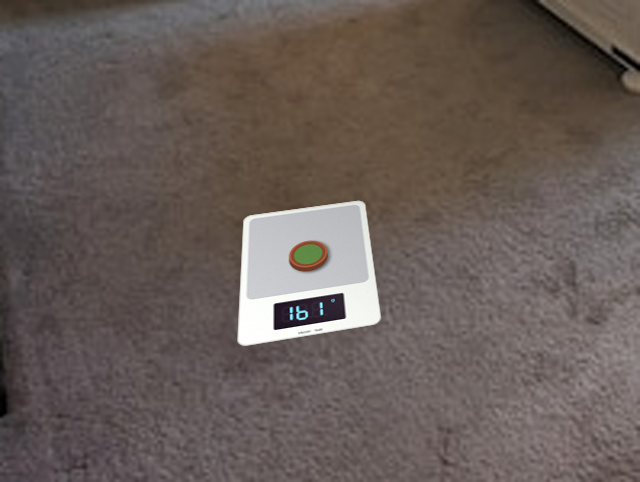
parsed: 161 g
